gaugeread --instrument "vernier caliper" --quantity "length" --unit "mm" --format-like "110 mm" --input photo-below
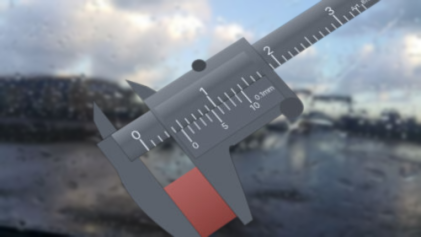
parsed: 4.8 mm
